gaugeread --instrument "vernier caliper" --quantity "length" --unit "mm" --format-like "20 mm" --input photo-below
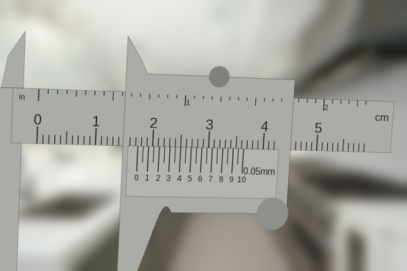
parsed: 17.4 mm
